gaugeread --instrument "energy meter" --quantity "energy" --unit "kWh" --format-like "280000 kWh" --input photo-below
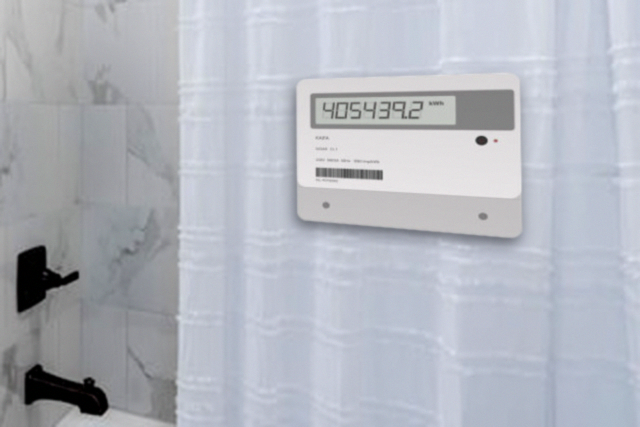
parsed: 405439.2 kWh
